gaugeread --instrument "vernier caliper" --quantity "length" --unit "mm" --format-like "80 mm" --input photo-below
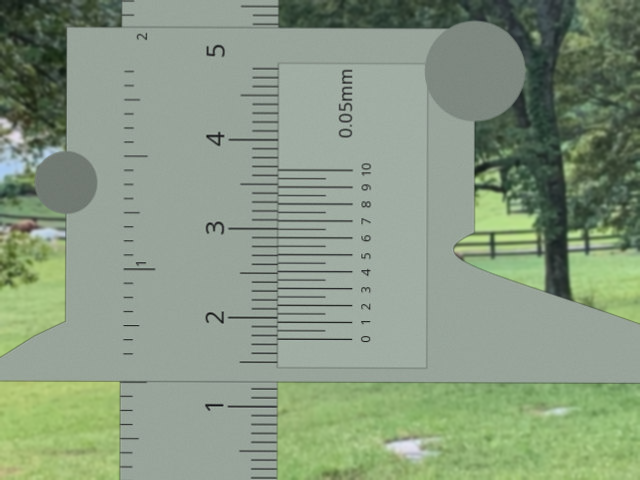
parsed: 17.6 mm
